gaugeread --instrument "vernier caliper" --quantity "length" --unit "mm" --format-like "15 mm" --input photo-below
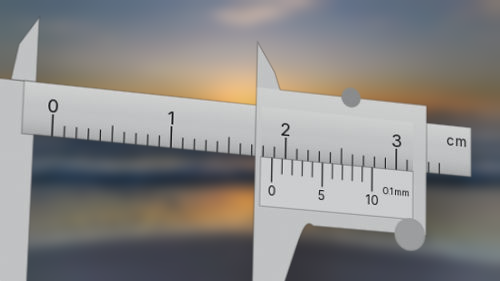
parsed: 18.8 mm
